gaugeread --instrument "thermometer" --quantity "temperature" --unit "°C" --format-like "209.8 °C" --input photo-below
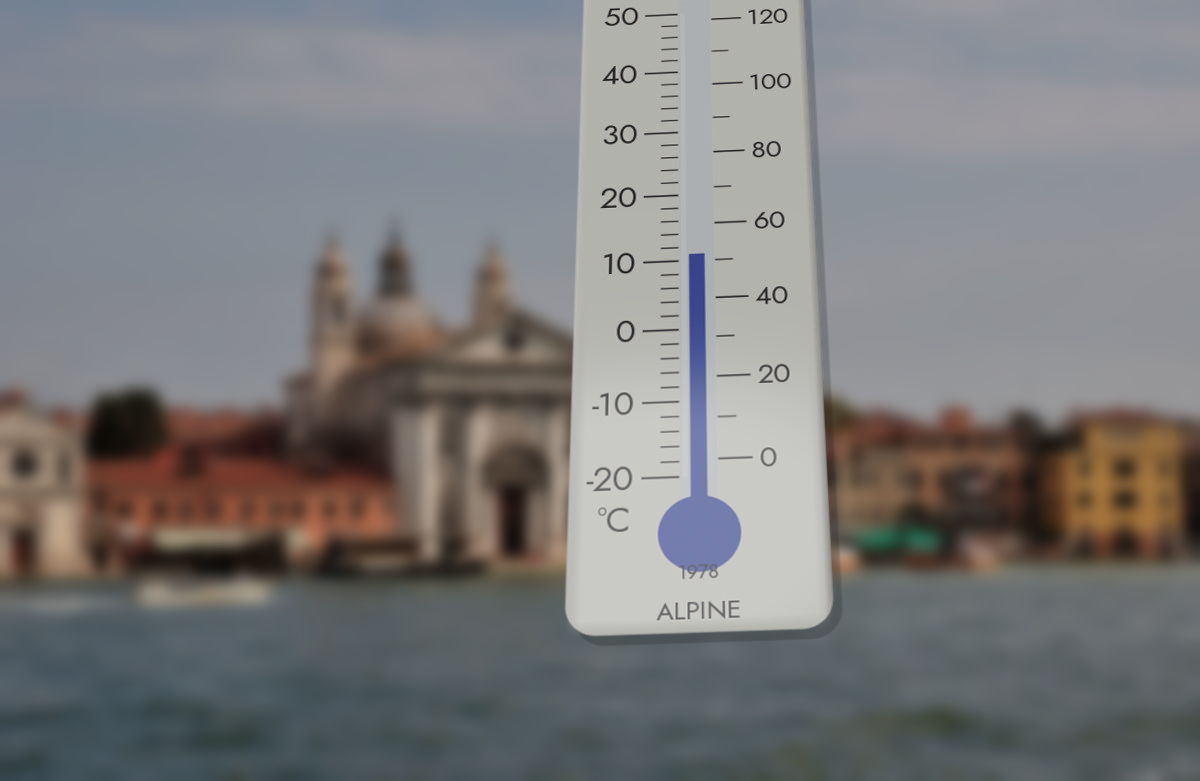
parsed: 11 °C
